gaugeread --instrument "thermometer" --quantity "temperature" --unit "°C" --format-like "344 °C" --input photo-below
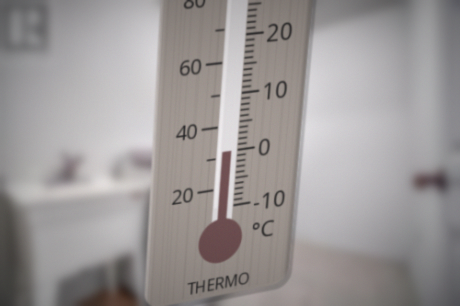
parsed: 0 °C
